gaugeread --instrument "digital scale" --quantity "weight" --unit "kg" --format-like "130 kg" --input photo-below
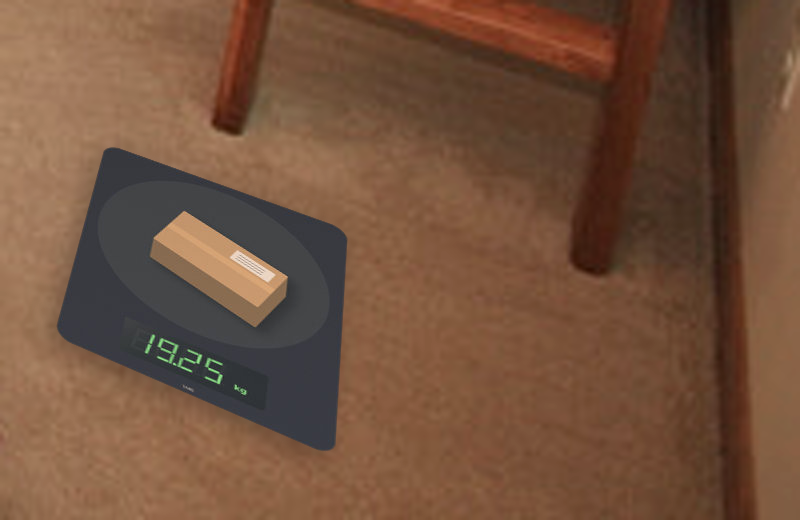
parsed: 19.25 kg
